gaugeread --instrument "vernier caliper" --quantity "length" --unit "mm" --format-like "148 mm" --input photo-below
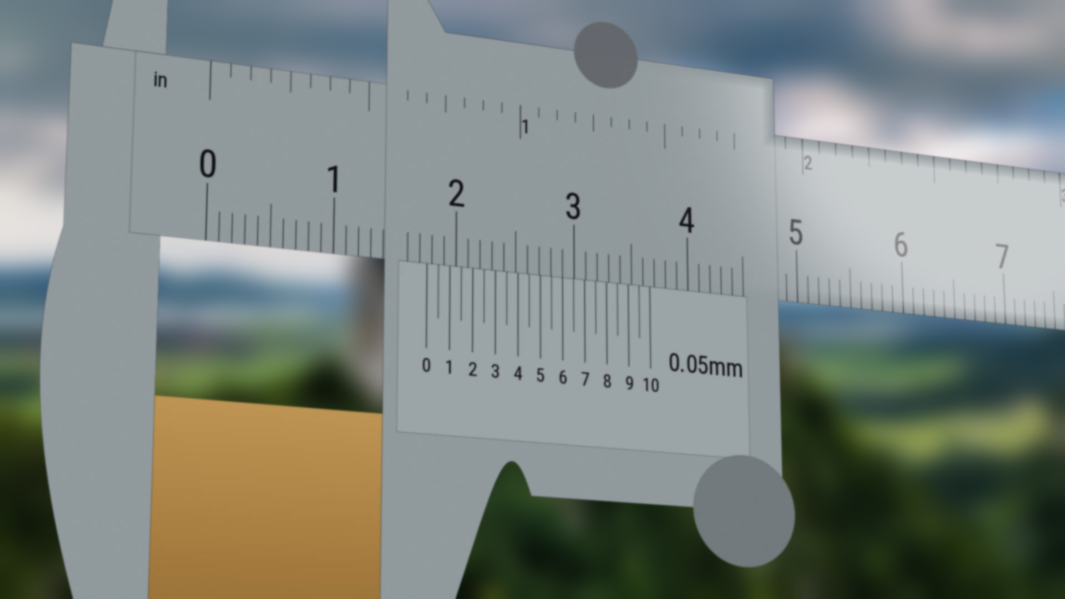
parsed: 17.6 mm
